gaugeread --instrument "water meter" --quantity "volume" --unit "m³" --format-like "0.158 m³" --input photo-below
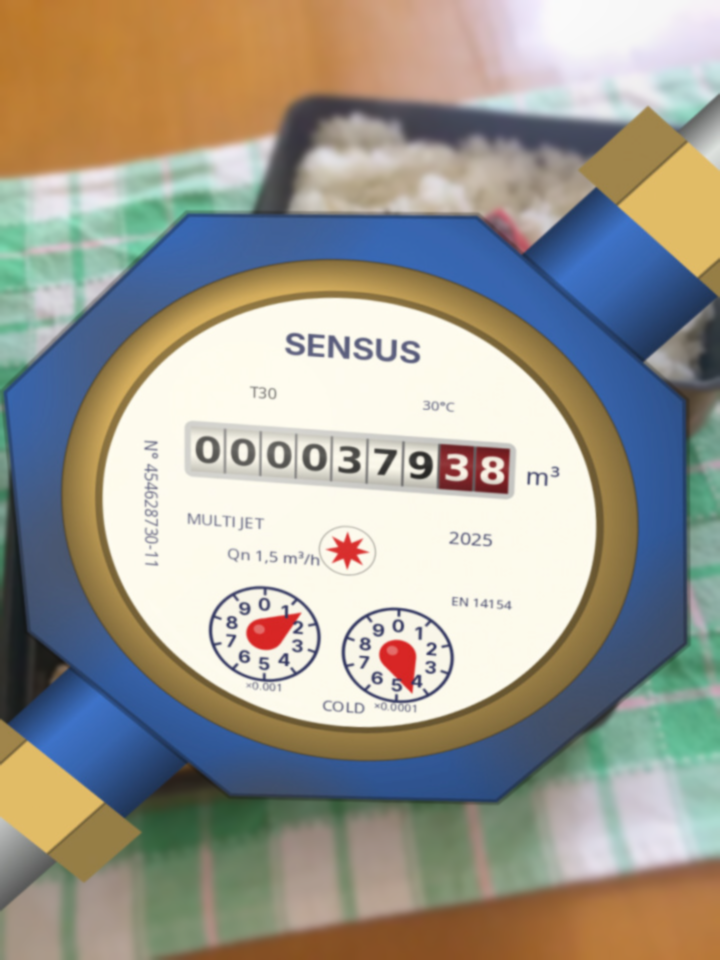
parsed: 379.3814 m³
